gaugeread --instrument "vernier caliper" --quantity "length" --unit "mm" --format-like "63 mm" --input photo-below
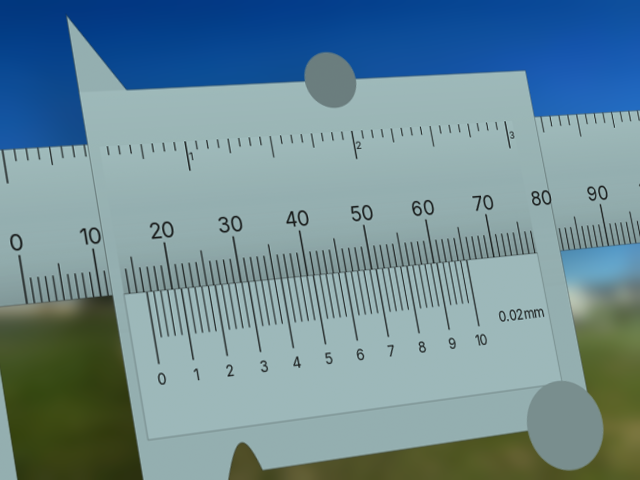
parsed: 16.4 mm
